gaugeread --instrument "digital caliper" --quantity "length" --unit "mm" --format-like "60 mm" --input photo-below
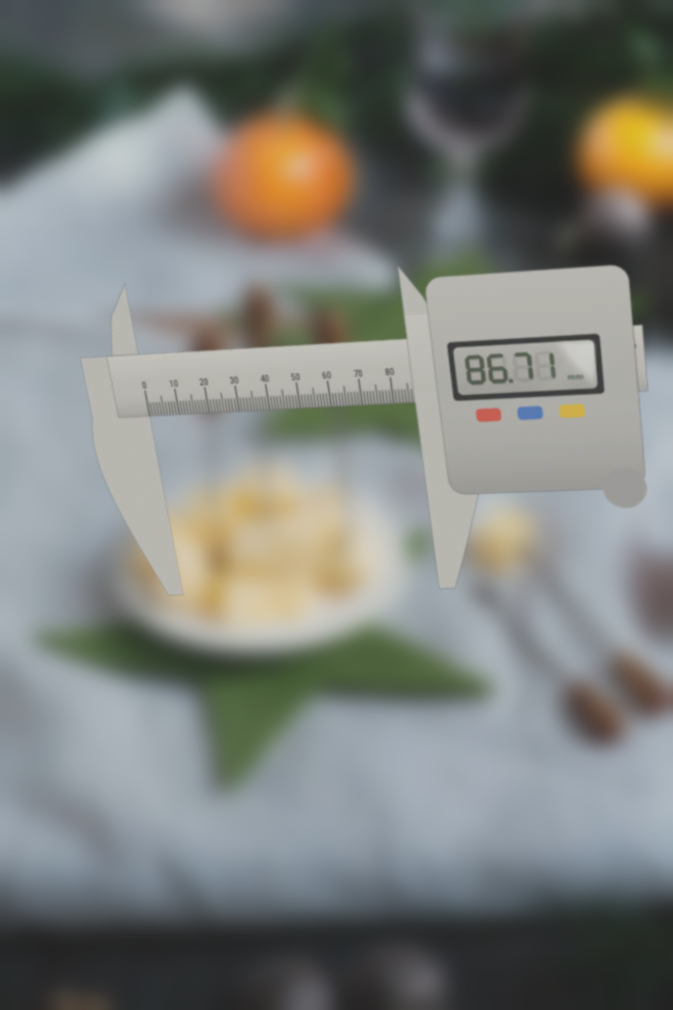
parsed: 86.71 mm
